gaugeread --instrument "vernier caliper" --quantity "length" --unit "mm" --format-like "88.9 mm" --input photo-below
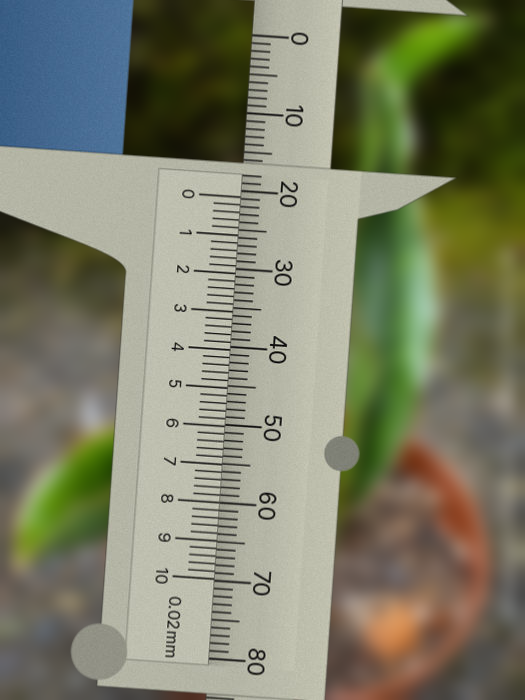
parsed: 20.8 mm
